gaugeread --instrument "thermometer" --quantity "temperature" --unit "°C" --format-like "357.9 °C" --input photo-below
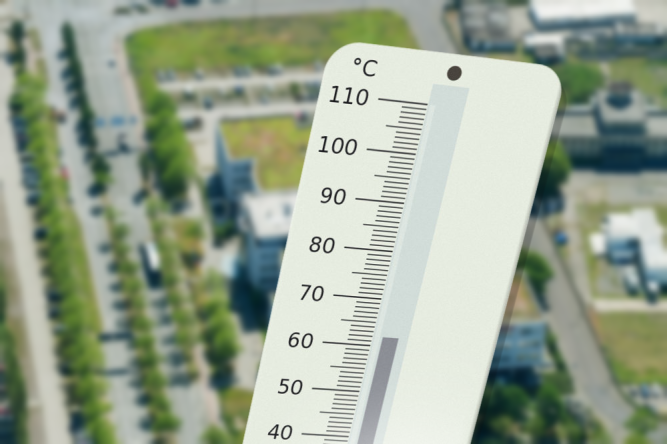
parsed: 62 °C
